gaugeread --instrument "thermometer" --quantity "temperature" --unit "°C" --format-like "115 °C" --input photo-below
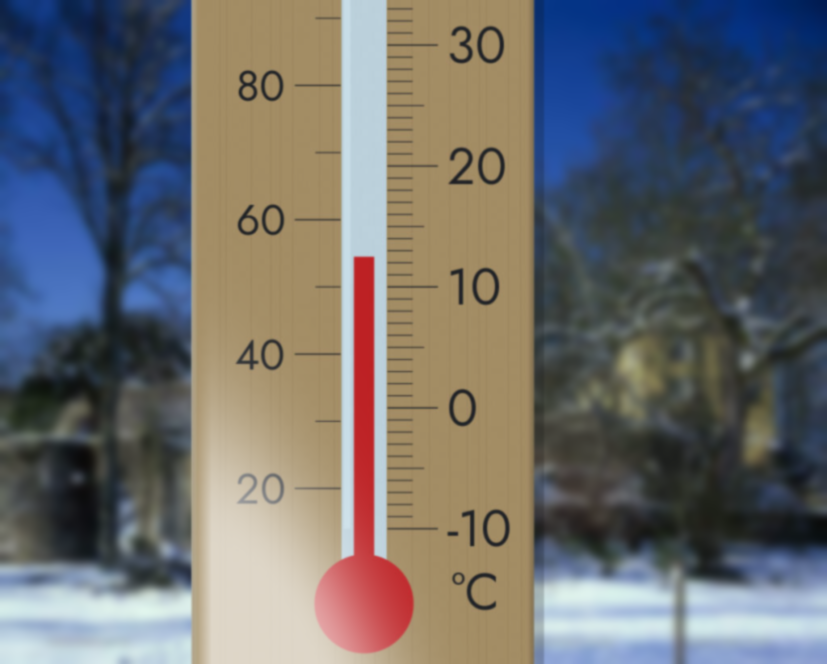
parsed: 12.5 °C
